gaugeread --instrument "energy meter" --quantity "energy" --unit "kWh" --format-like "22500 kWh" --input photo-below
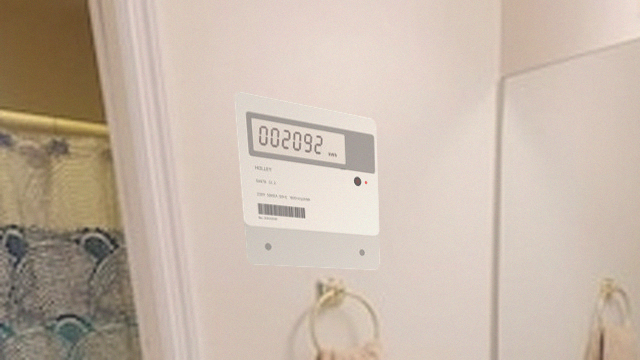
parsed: 2092 kWh
